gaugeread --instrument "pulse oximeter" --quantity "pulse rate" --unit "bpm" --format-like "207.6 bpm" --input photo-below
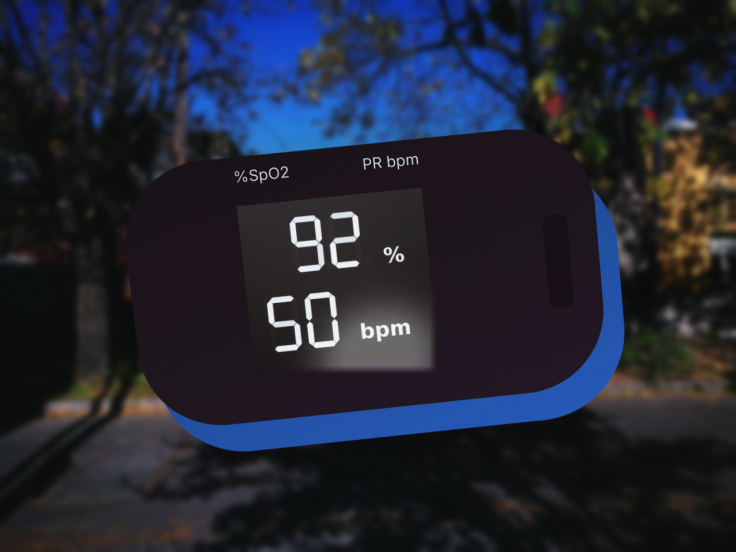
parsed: 50 bpm
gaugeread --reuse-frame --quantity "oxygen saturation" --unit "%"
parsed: 92 %
